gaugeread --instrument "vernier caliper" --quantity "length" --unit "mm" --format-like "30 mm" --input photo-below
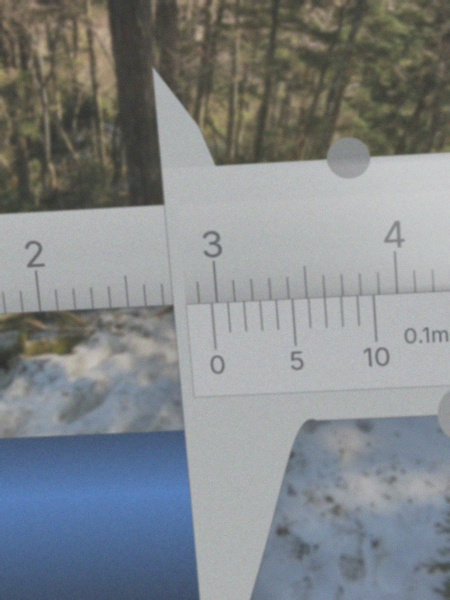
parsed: 29.7 mm
